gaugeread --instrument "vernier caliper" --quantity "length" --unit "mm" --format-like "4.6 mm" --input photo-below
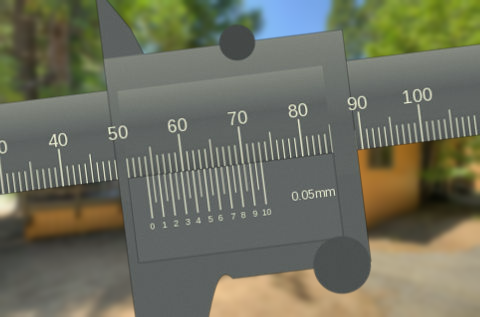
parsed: 54.0 mm
